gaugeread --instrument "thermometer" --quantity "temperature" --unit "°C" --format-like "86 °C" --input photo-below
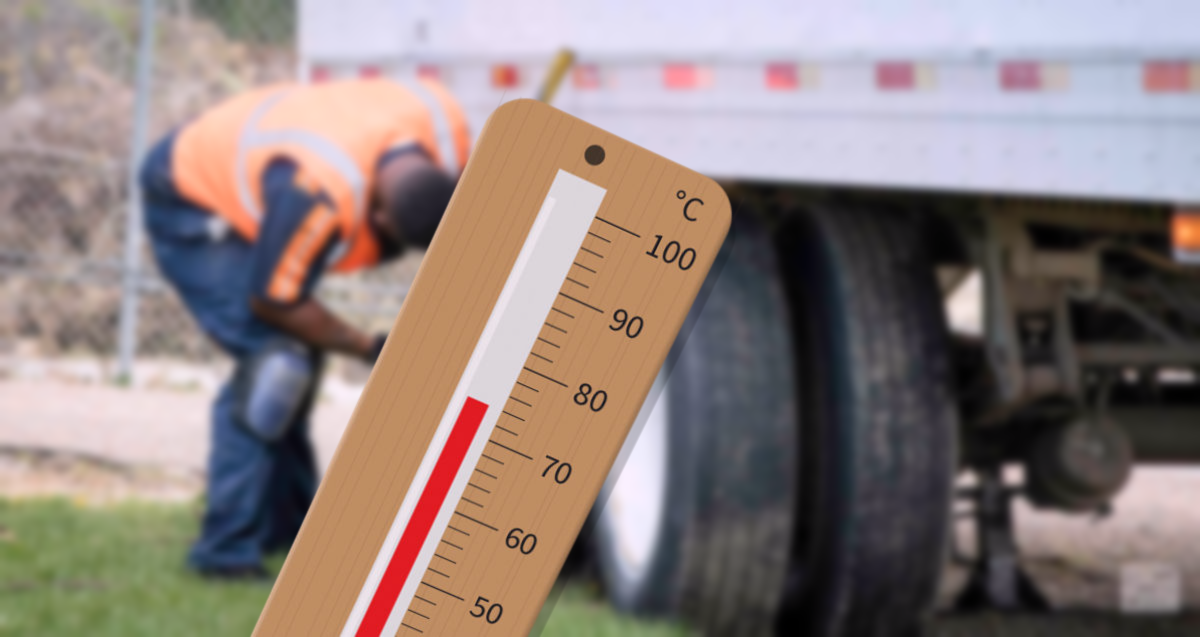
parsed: 74 °C
